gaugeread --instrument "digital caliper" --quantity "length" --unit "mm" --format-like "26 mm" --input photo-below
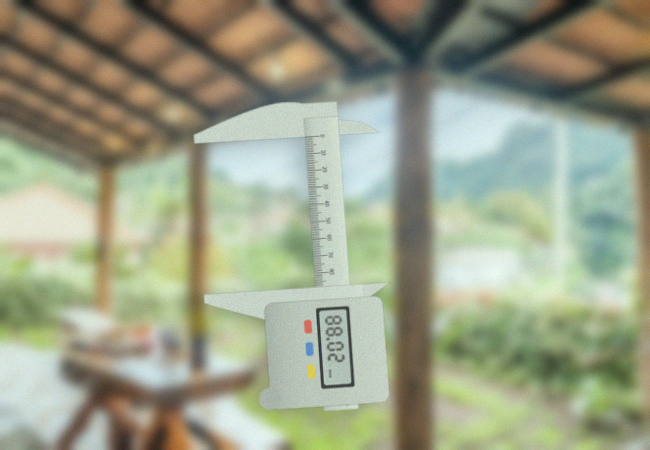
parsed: 88.02 mm
